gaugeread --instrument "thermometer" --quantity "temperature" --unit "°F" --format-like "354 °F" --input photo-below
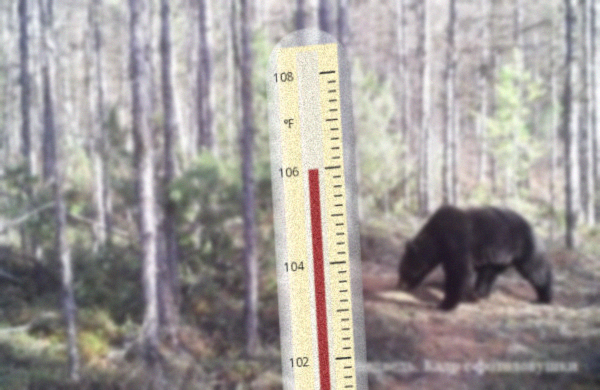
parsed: 106 °F
